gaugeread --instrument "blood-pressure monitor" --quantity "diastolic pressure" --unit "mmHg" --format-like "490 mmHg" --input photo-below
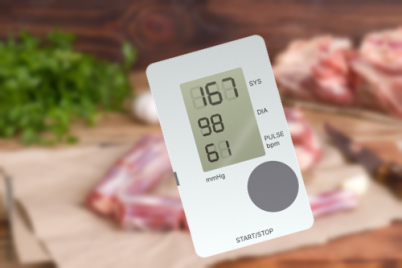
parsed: 98 mmHg
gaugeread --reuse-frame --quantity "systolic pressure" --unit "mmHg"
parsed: 167 mmHg
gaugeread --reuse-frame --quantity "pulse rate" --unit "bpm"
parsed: 61 bpm
